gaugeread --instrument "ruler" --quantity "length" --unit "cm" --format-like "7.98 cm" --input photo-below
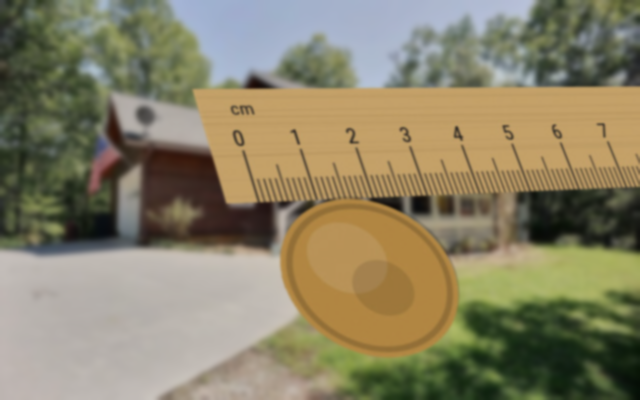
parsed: 3 cm
